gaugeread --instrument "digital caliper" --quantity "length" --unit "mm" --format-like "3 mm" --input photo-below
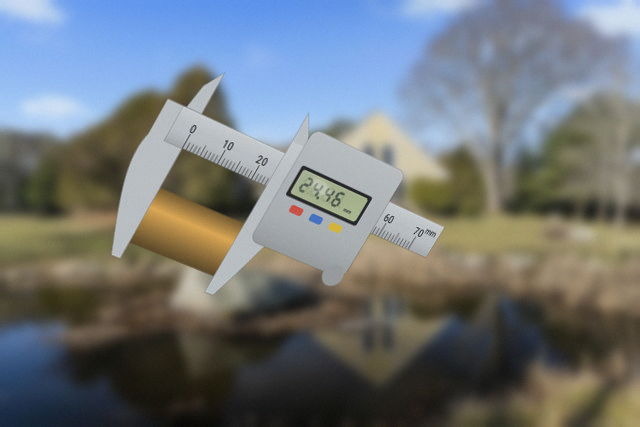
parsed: 24.46 mm
